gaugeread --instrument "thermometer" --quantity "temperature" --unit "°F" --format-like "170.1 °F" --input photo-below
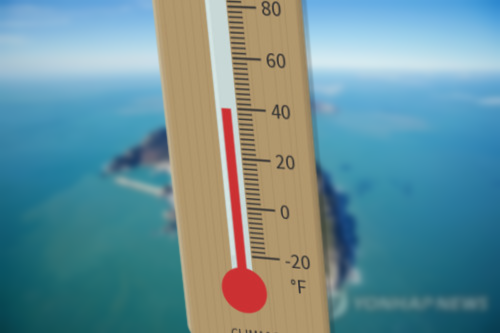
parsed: 40 °F
